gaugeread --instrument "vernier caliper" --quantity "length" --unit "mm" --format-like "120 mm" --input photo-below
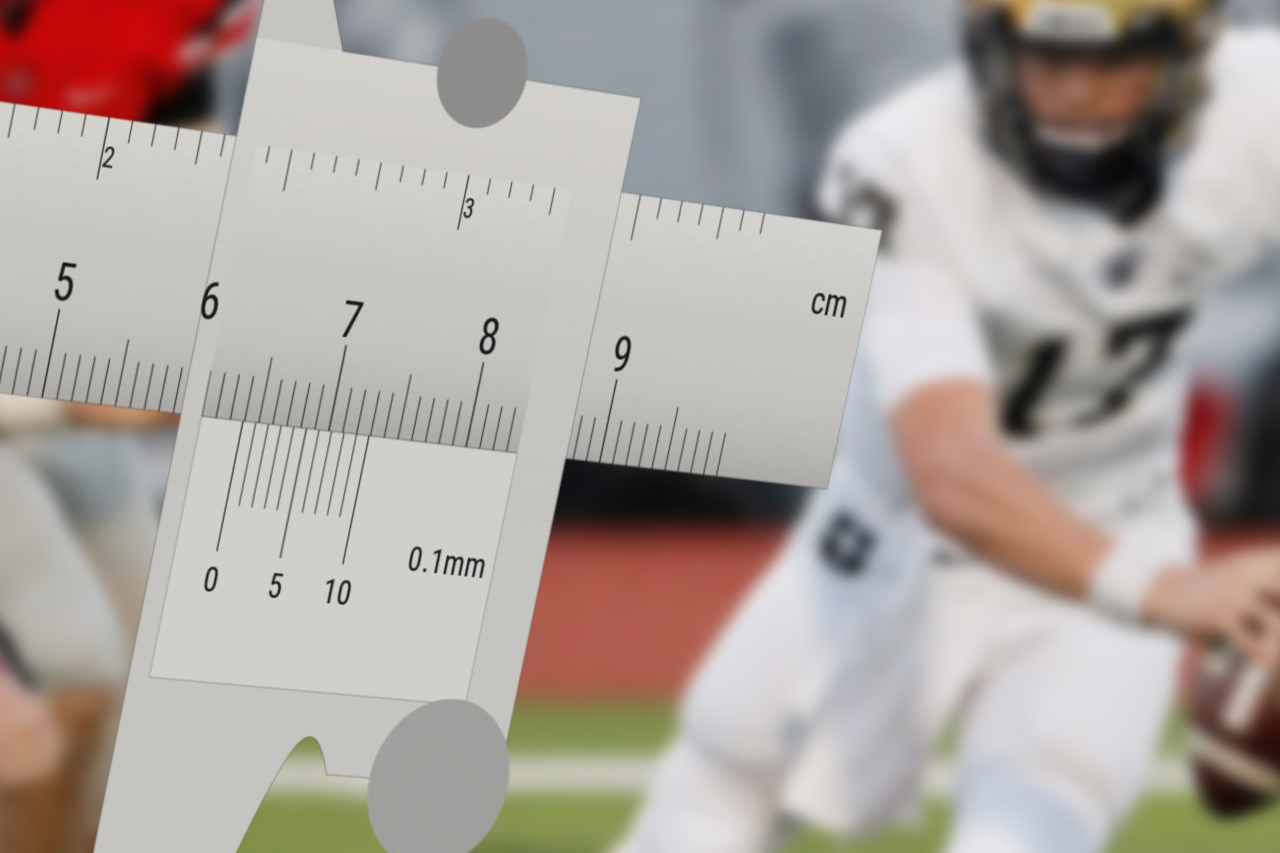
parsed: 63.9 mm
